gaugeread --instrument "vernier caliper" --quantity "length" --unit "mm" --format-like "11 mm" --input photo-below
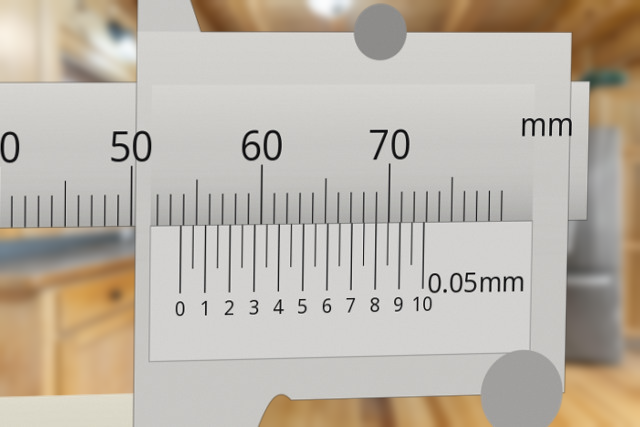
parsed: 53.8 mm
